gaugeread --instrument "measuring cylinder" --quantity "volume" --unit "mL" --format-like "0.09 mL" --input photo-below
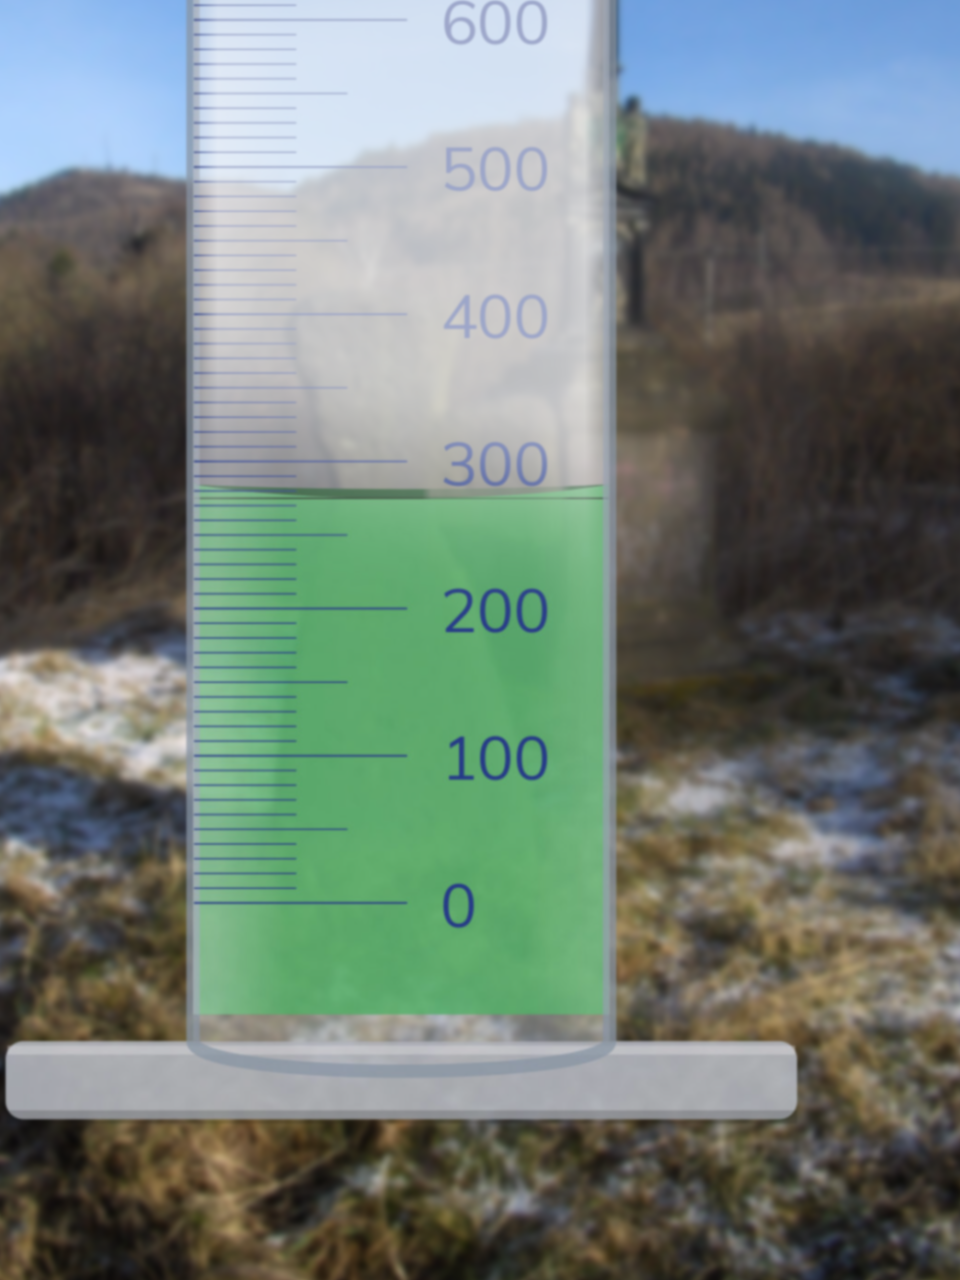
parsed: 275 mL
